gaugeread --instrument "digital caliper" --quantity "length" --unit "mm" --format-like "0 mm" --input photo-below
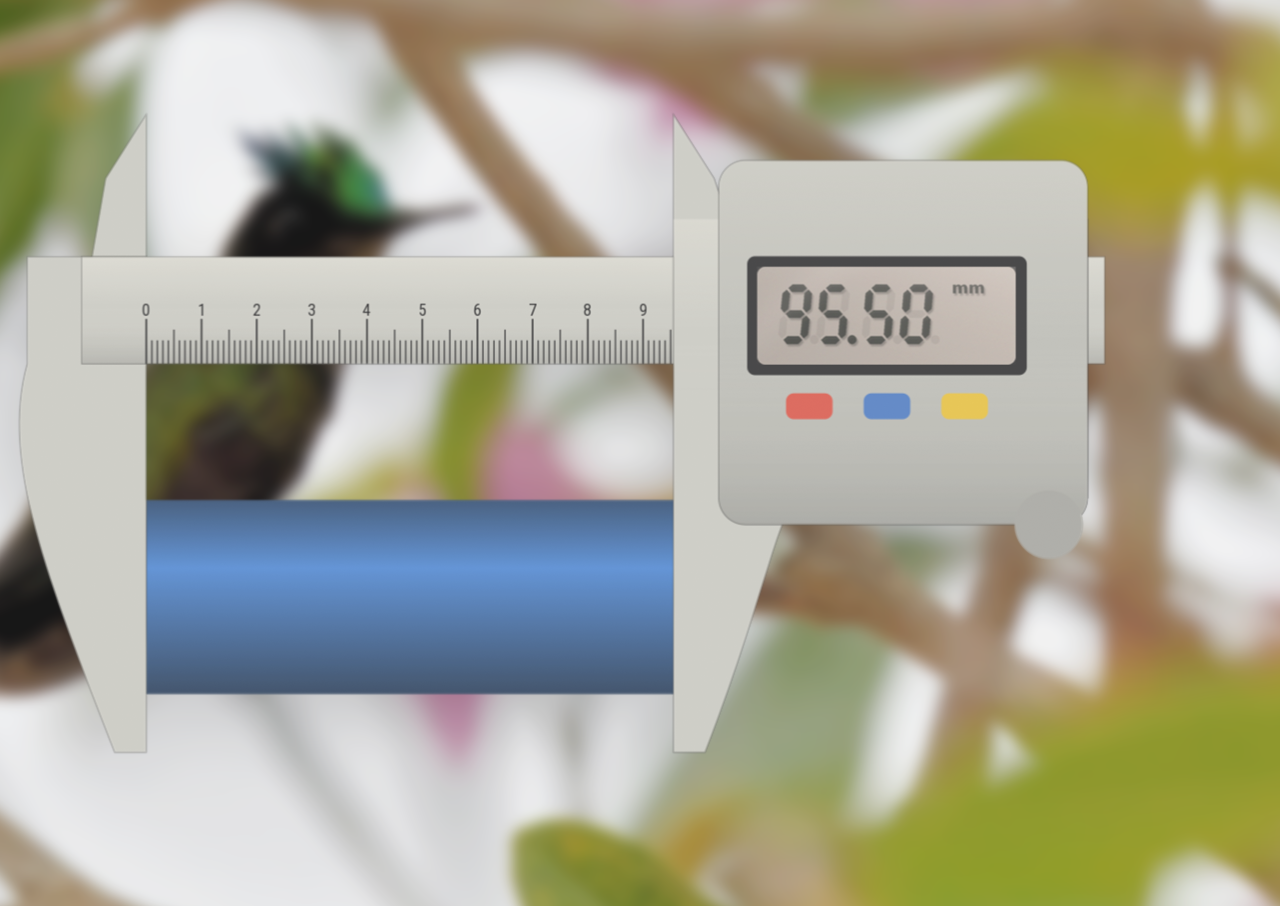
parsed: 95.50 mm
